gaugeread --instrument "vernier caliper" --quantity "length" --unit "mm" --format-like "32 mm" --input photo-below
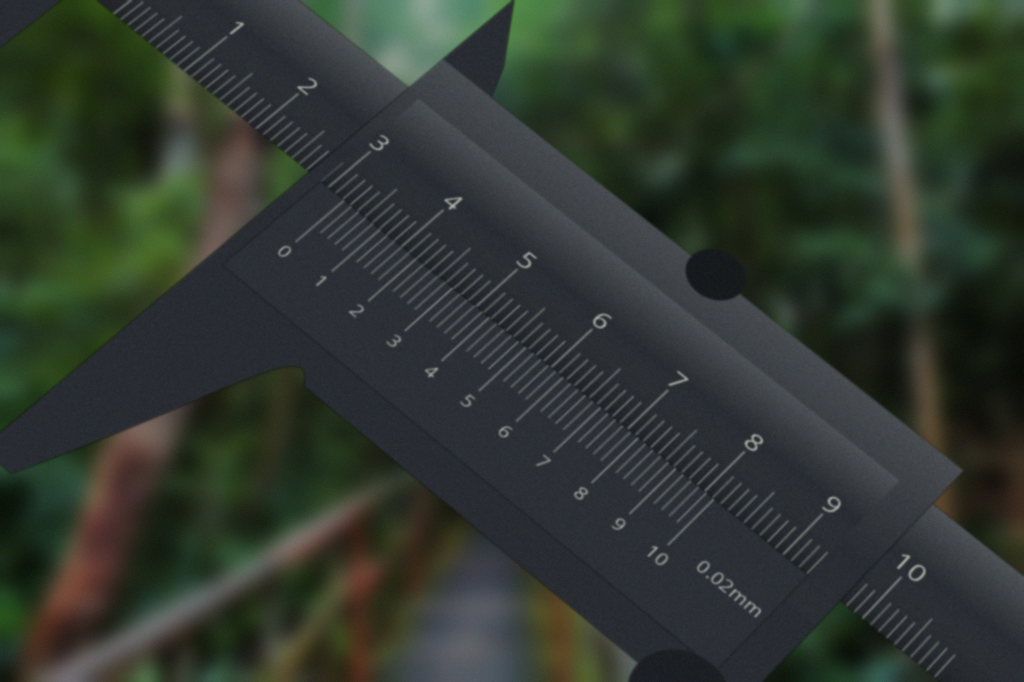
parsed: 32.2 mm
